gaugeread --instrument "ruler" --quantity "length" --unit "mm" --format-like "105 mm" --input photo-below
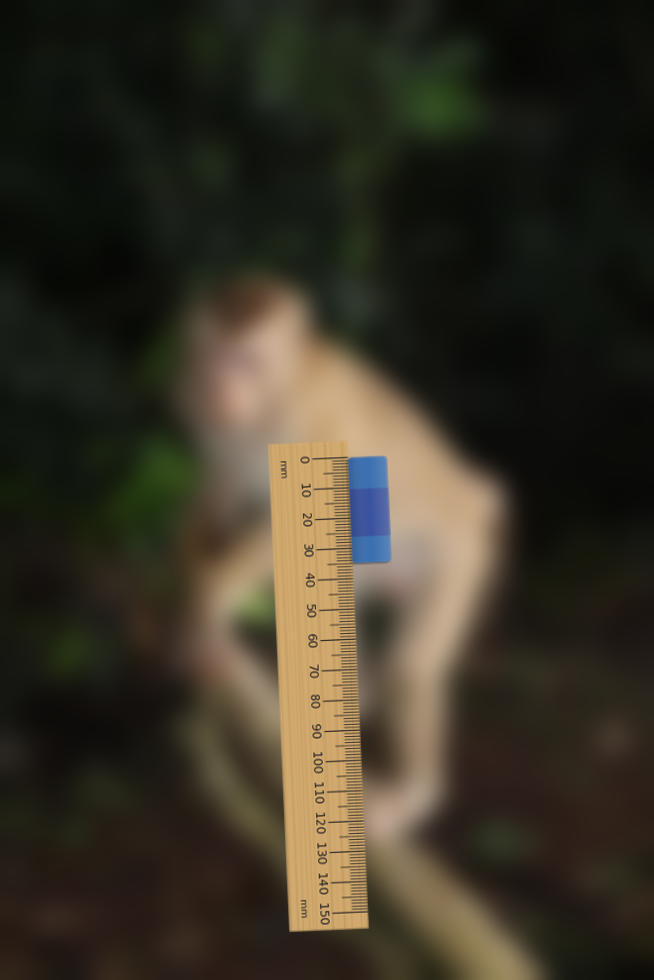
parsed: 35 mm
